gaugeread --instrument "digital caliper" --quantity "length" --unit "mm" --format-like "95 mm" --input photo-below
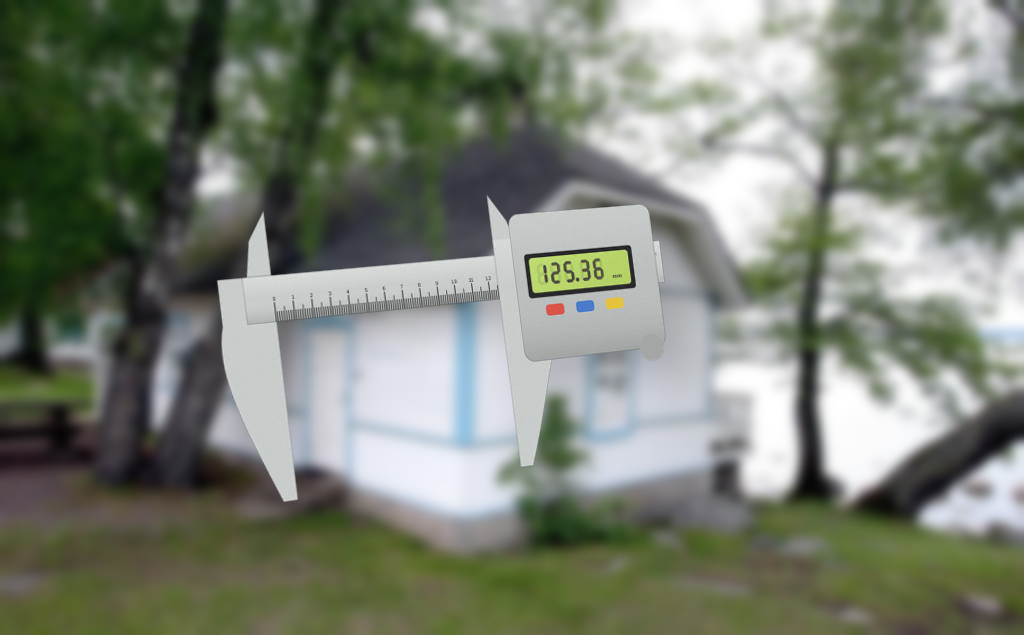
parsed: 125.36 mm
